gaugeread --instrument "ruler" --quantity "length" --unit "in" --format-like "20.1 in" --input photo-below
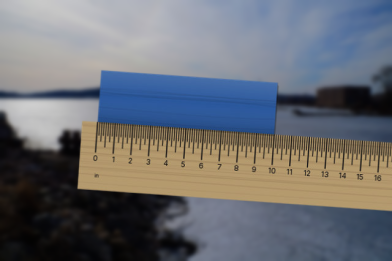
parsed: 10 in
